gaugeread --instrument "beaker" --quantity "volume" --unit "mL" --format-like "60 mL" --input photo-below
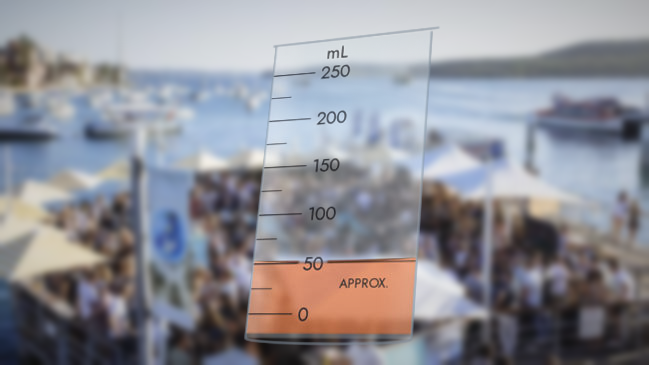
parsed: 50 mL
